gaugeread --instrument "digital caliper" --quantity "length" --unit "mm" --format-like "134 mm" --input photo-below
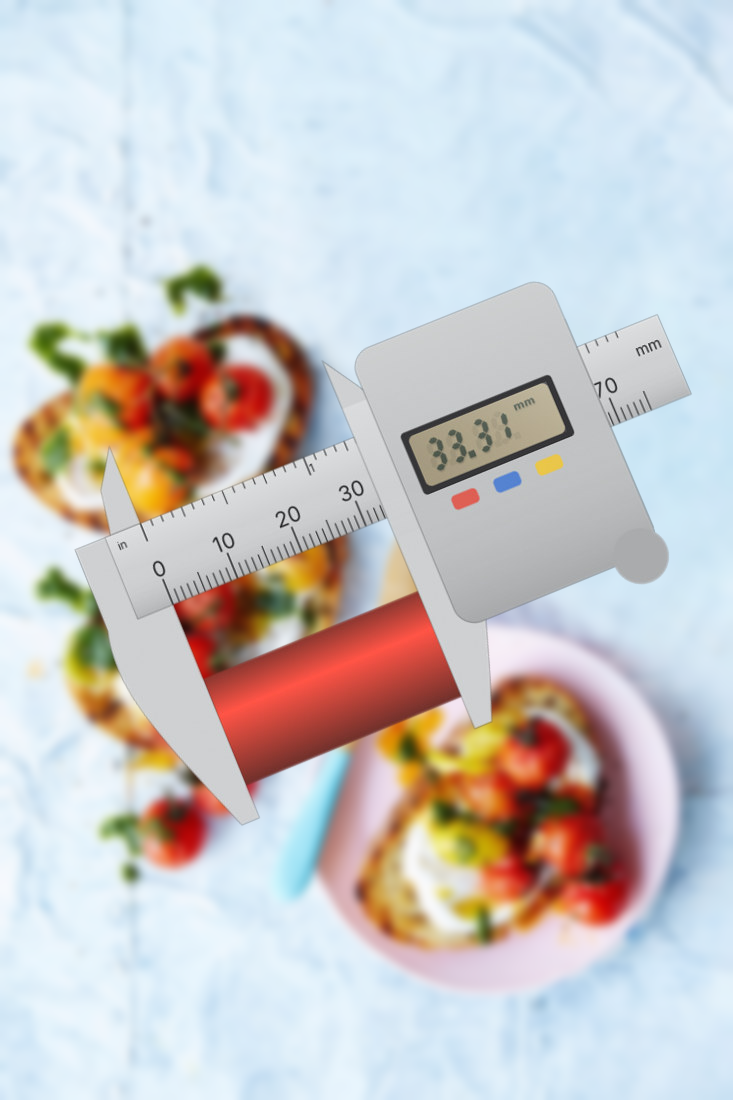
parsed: 33.31 mm
